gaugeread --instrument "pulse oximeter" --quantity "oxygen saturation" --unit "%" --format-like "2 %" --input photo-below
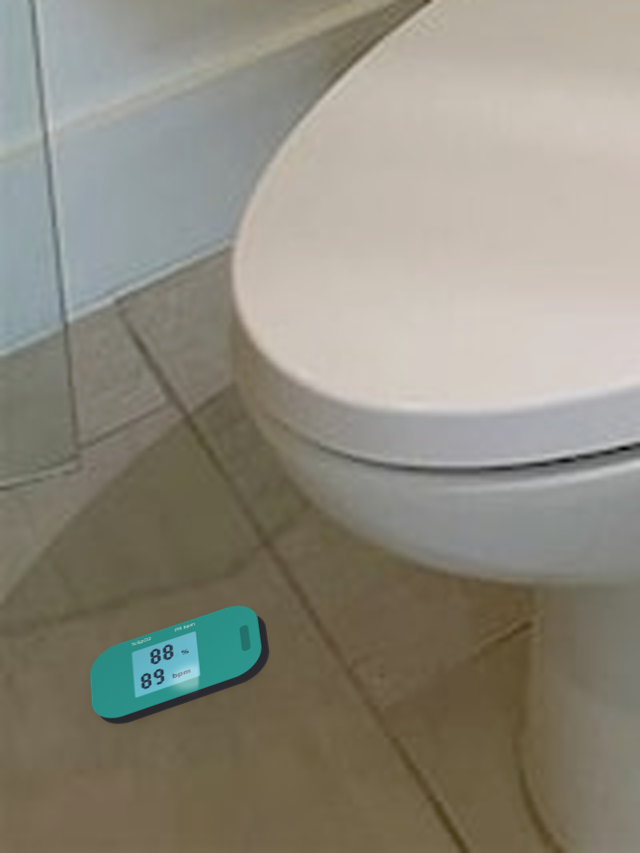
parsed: 88 %
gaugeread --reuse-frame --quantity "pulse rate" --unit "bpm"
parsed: 89 bpm
